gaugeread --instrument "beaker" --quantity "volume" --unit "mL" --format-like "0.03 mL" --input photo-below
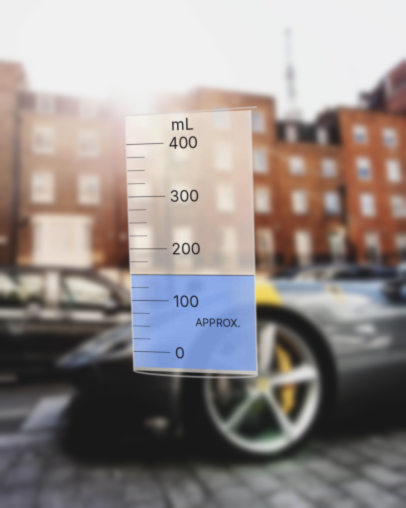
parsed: 150 mL
